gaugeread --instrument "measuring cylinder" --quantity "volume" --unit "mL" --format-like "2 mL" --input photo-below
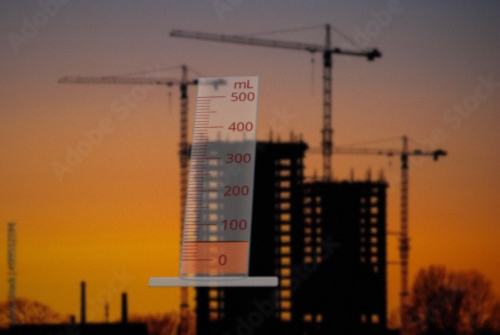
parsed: 50 mL
